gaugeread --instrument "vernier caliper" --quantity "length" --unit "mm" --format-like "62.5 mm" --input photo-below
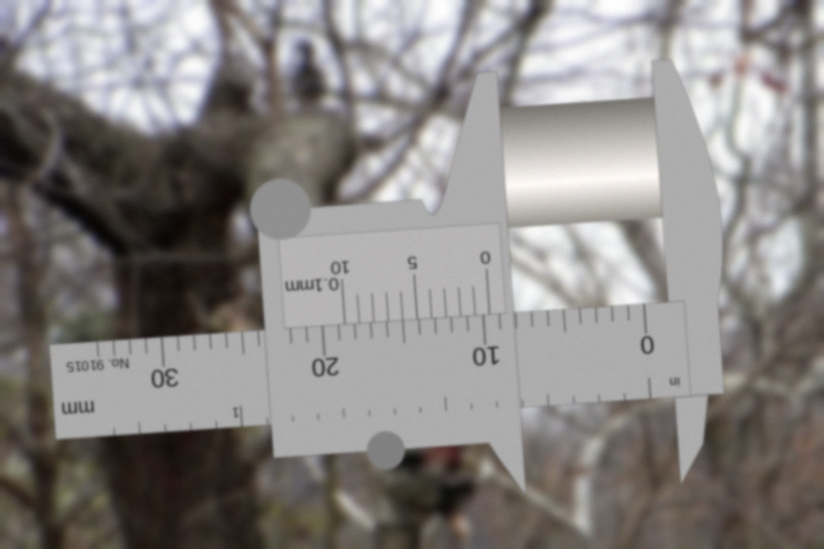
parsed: 9.6 mm
